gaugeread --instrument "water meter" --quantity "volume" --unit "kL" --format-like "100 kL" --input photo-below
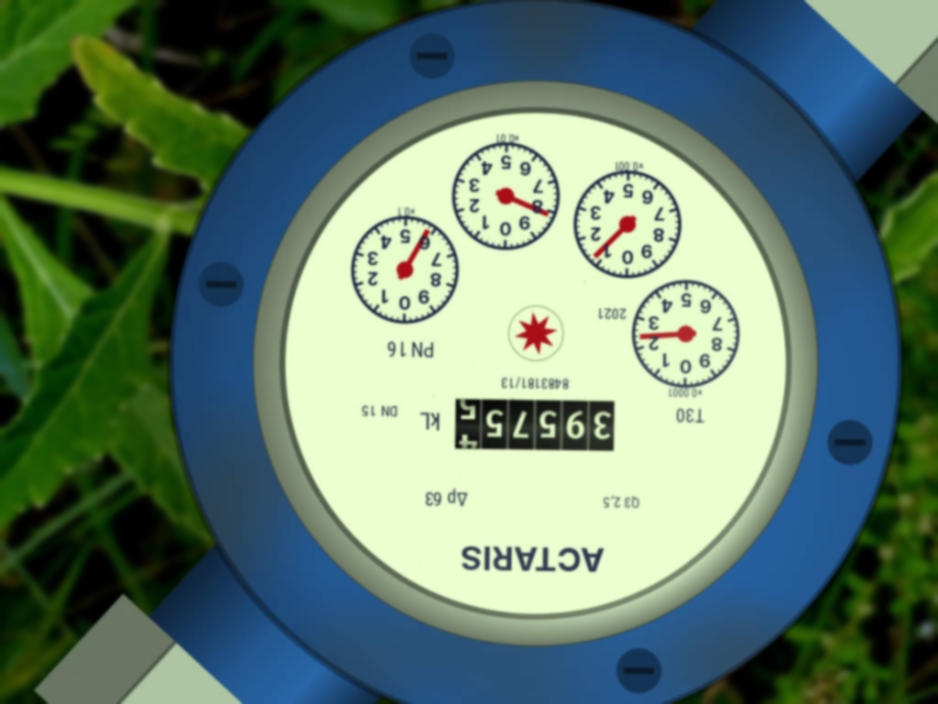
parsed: 395754.5812 kL
